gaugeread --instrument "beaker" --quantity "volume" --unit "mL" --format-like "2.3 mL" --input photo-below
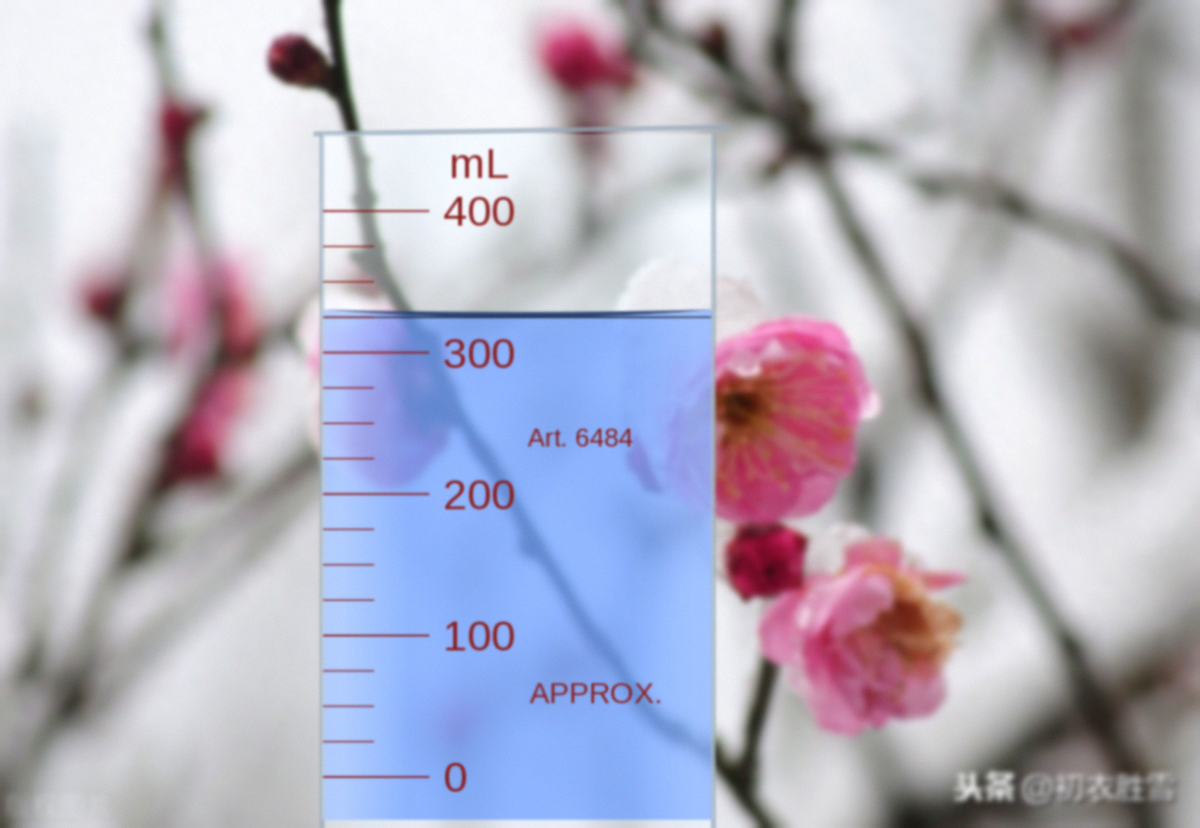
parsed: 325 mL
